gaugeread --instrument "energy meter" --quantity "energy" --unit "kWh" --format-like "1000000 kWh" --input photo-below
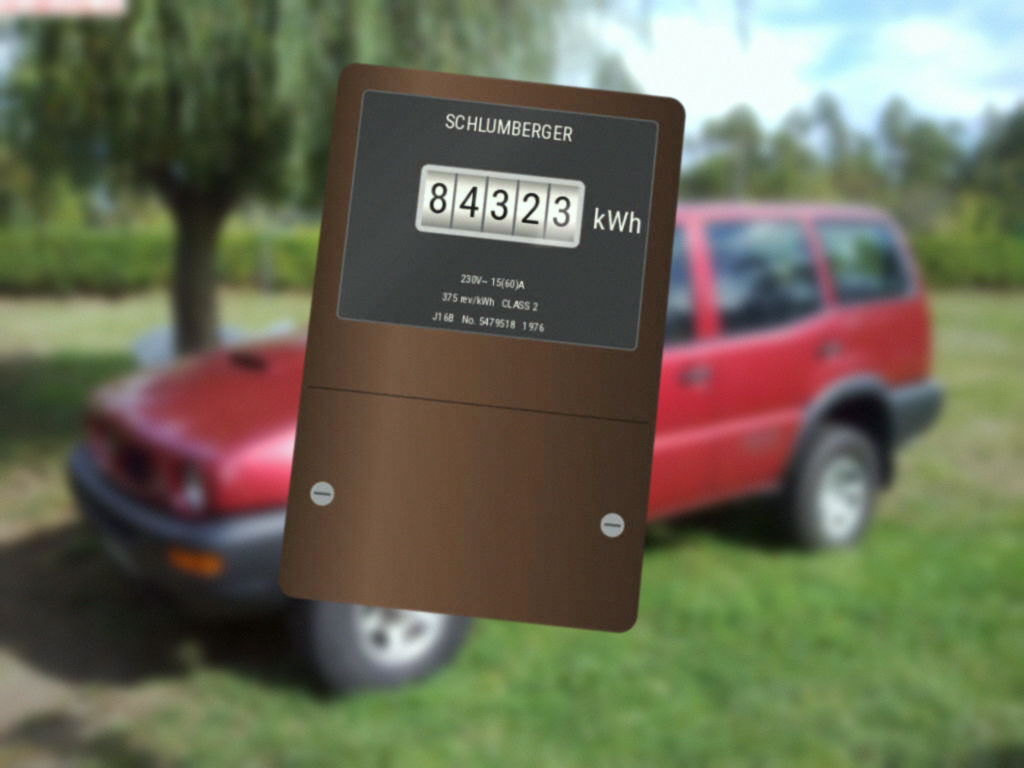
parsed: 84323 kWh
